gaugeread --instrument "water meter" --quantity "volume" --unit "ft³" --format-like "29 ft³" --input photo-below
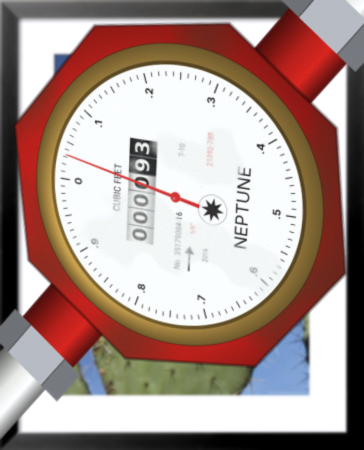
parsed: 93.03 ft³
